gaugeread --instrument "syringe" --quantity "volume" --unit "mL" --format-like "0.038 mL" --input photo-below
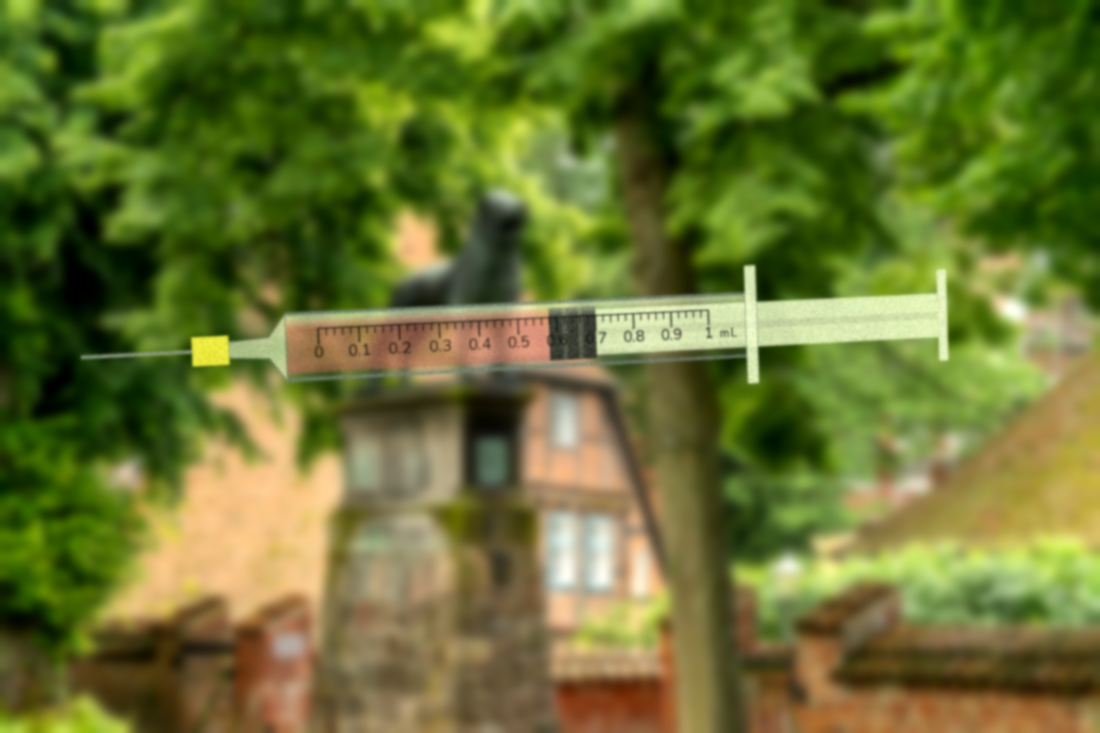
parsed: 0.58 mL
